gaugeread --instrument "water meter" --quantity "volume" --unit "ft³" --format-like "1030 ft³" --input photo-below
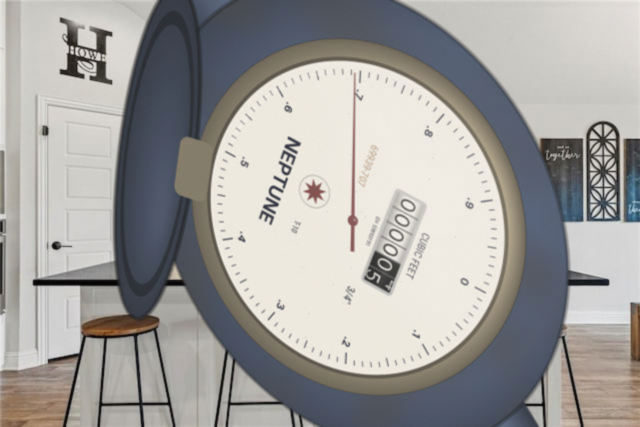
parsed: 4.69 ft³
